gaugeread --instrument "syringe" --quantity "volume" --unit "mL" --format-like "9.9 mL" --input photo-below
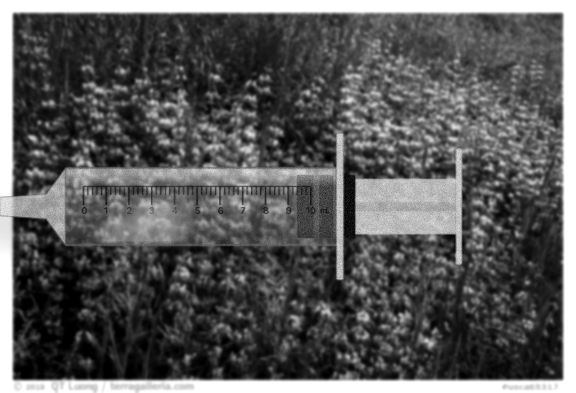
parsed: 9.4 mL
